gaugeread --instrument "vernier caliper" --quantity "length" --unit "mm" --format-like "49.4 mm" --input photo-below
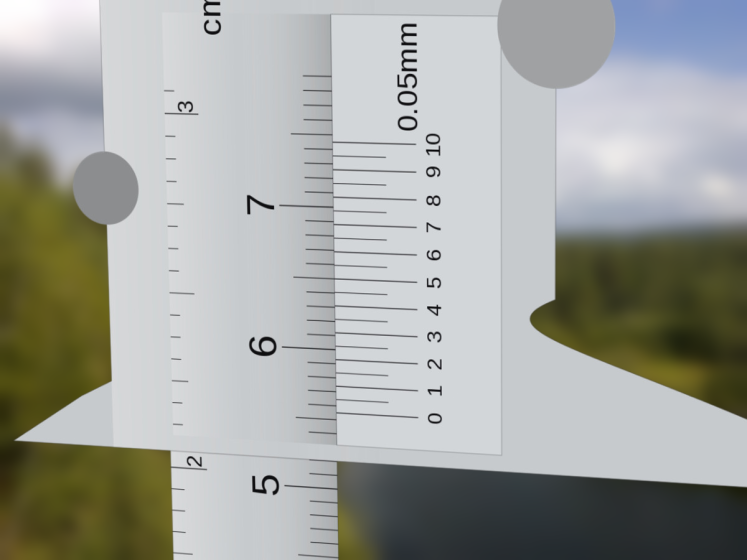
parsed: 55.5 mm
